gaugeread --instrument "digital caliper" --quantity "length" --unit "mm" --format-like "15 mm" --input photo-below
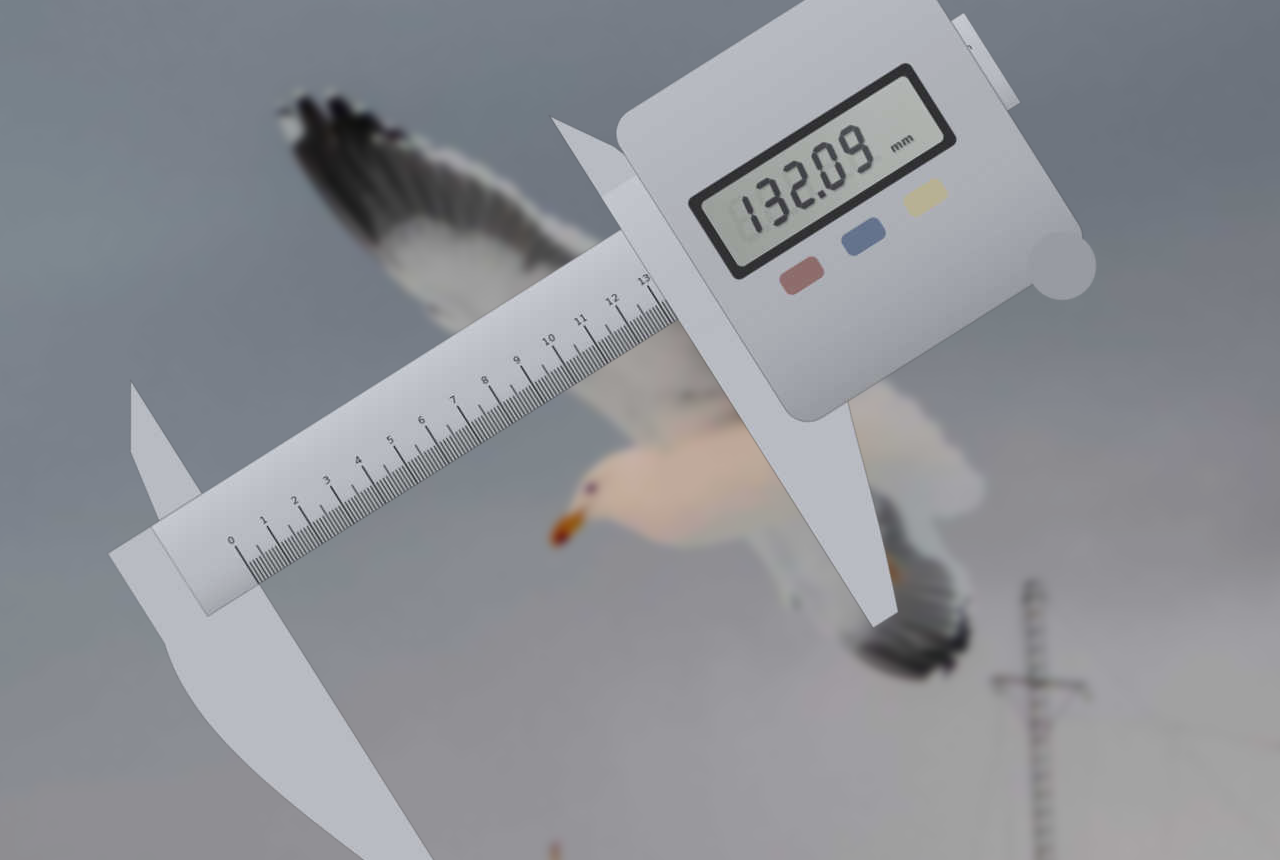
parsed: 132.09 mm
